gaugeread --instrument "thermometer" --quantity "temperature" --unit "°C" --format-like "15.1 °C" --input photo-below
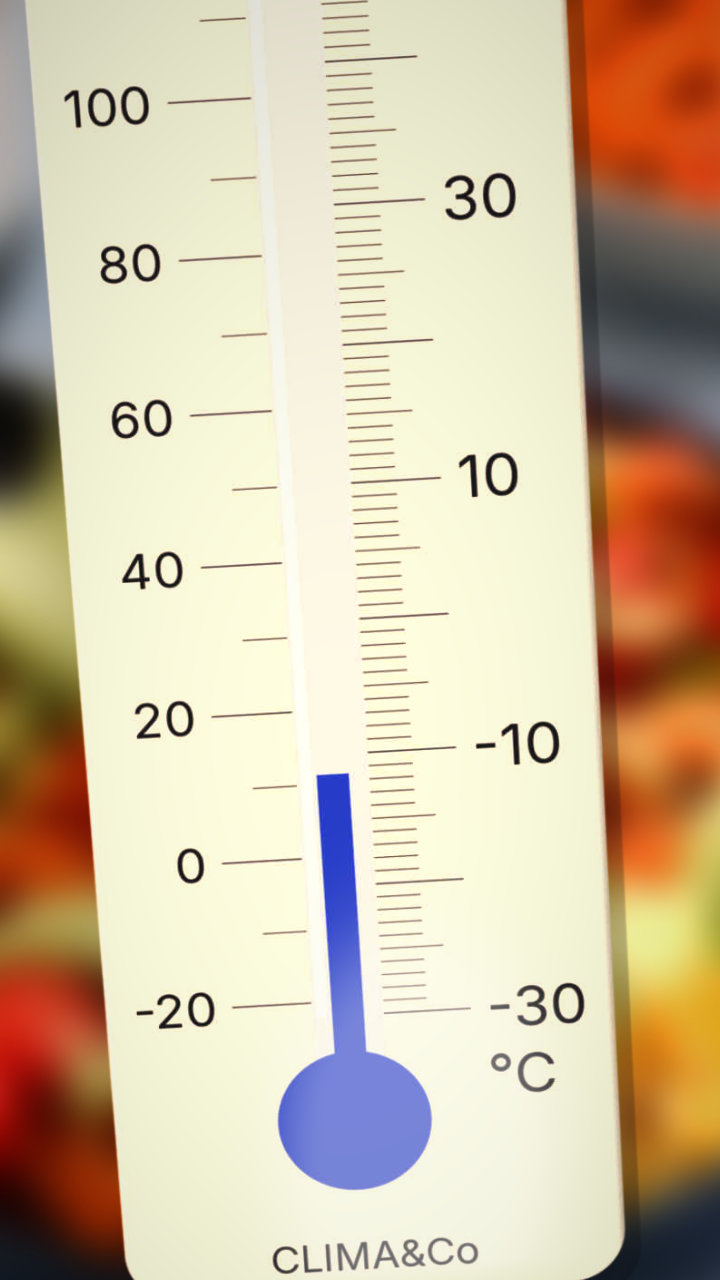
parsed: -11.5 °C
